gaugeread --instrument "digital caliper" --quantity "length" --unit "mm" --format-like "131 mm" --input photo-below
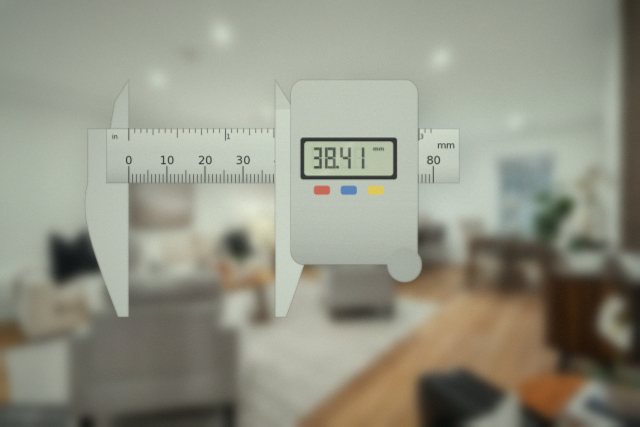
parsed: 38.41 mm
